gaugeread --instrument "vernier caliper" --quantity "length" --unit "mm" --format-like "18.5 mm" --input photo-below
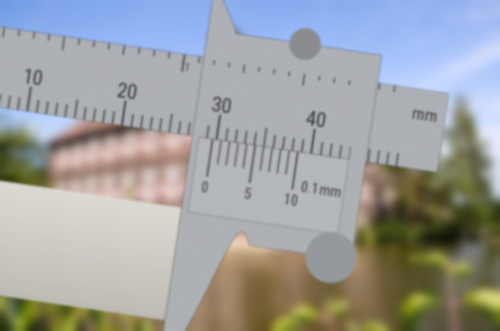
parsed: 29.6 mm
